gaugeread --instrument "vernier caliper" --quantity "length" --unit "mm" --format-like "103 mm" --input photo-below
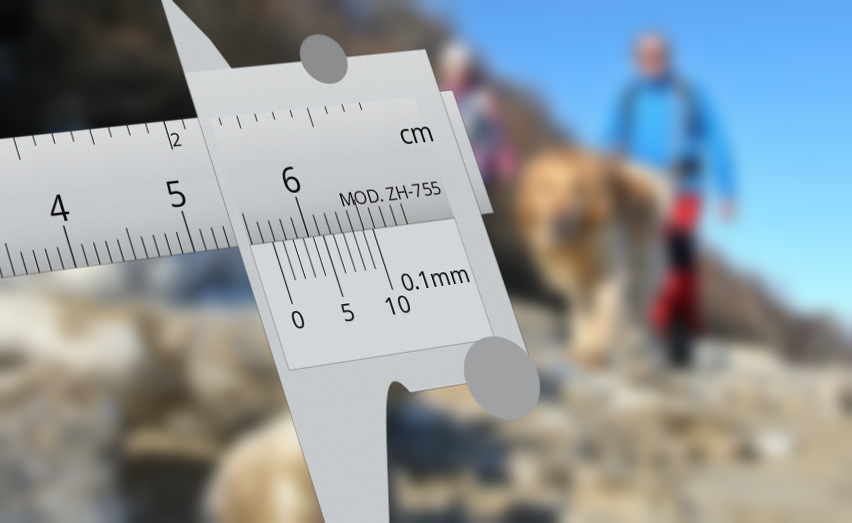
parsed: 56.8 mm
